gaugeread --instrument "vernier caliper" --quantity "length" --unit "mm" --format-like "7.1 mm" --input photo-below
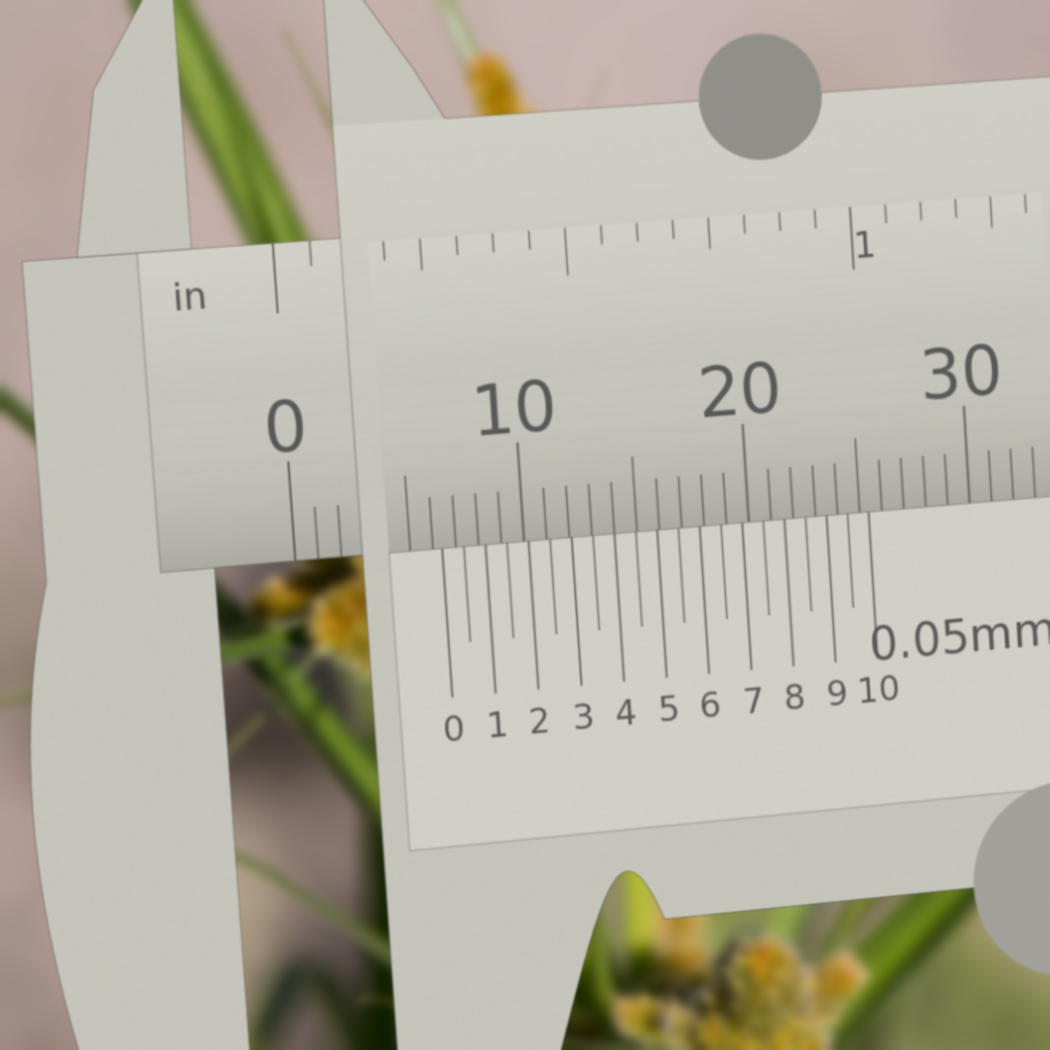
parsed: 6.4 mm
